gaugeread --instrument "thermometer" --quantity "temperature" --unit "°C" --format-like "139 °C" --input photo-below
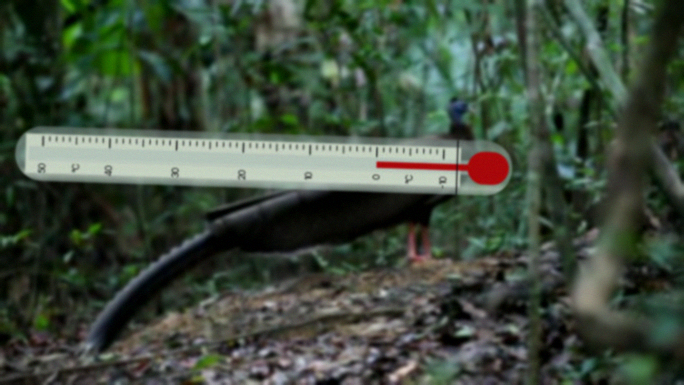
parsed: 0 °C
